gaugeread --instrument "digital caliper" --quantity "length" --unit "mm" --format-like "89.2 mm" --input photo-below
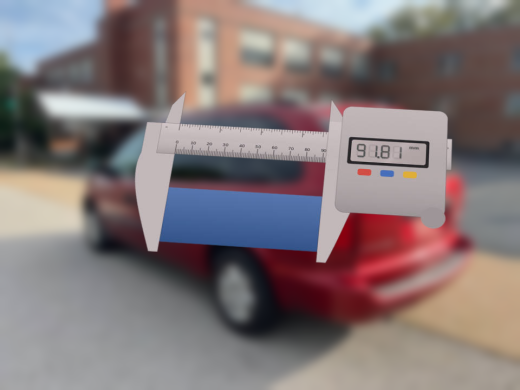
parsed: 91.81 mm
